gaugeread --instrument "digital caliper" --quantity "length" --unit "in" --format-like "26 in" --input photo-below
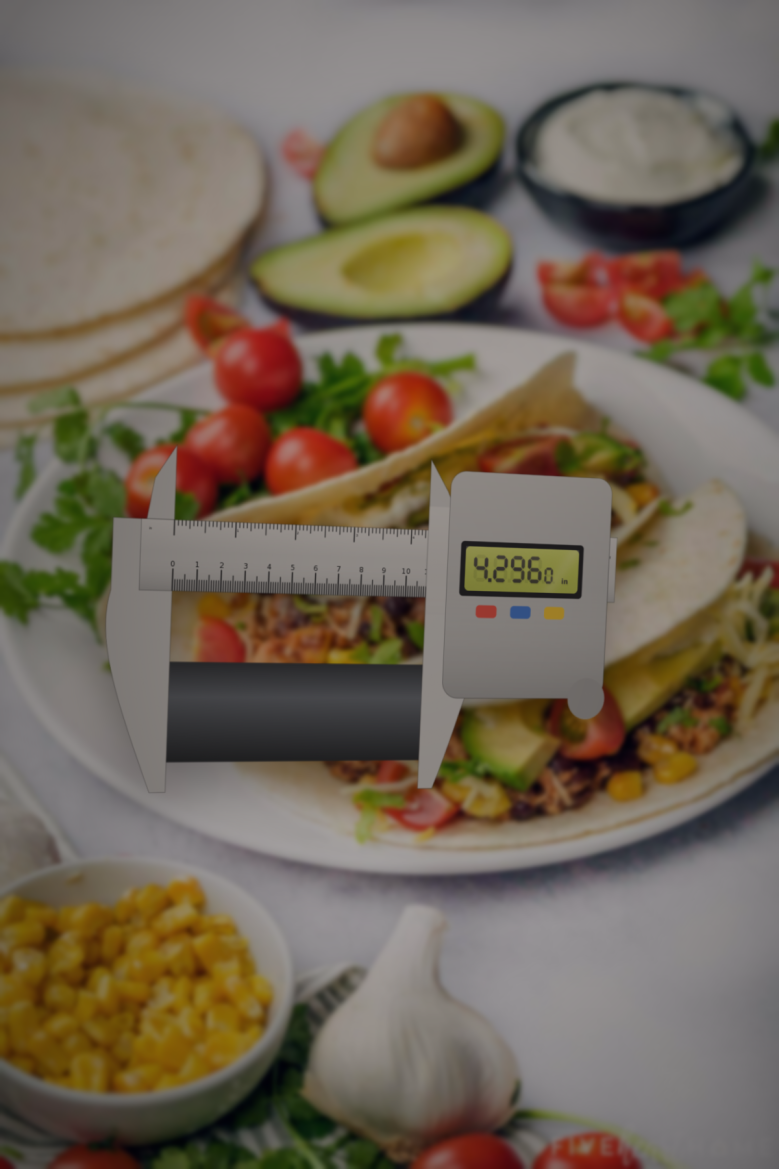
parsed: 4.2960 in
